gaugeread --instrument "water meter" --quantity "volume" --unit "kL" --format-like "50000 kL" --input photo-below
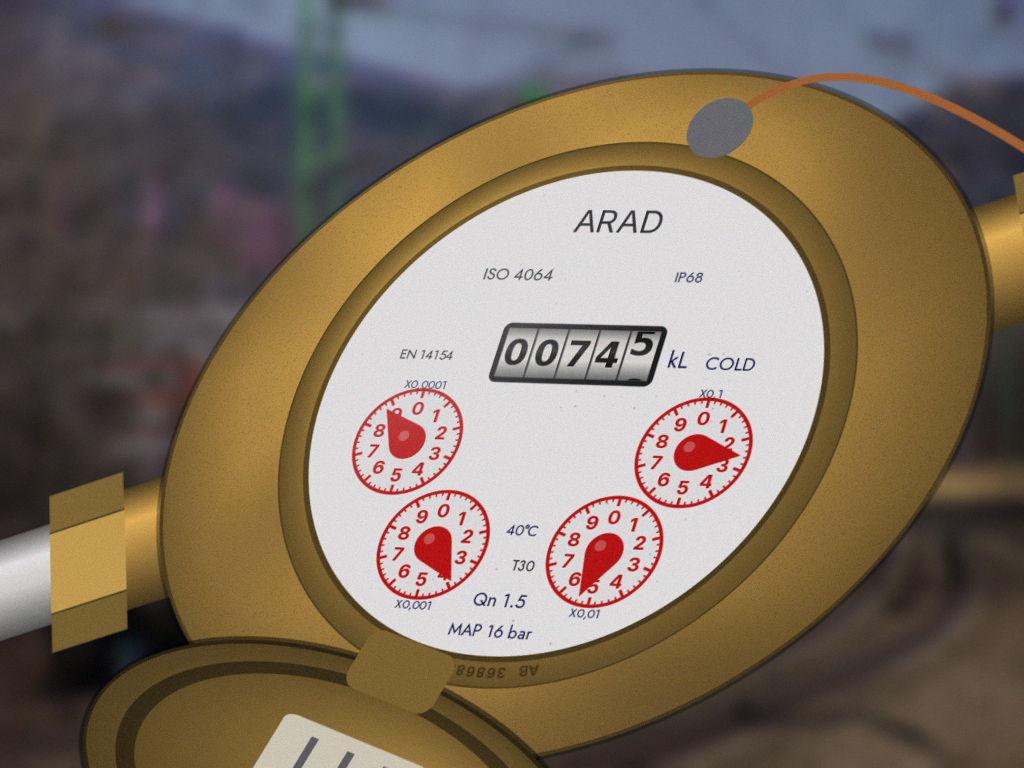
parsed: 745.2538 kL
